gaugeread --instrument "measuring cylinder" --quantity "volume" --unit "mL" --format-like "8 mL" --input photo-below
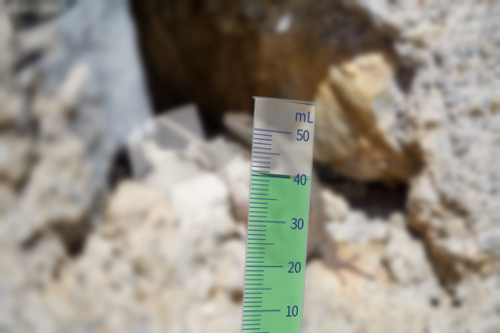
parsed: 40 mL
